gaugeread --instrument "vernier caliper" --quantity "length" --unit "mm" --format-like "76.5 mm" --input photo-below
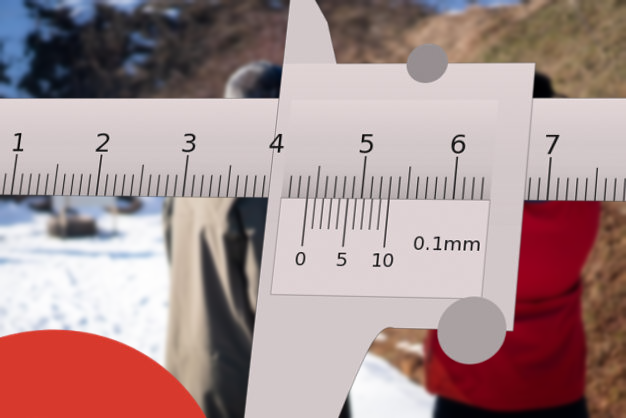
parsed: 44.0 mm
